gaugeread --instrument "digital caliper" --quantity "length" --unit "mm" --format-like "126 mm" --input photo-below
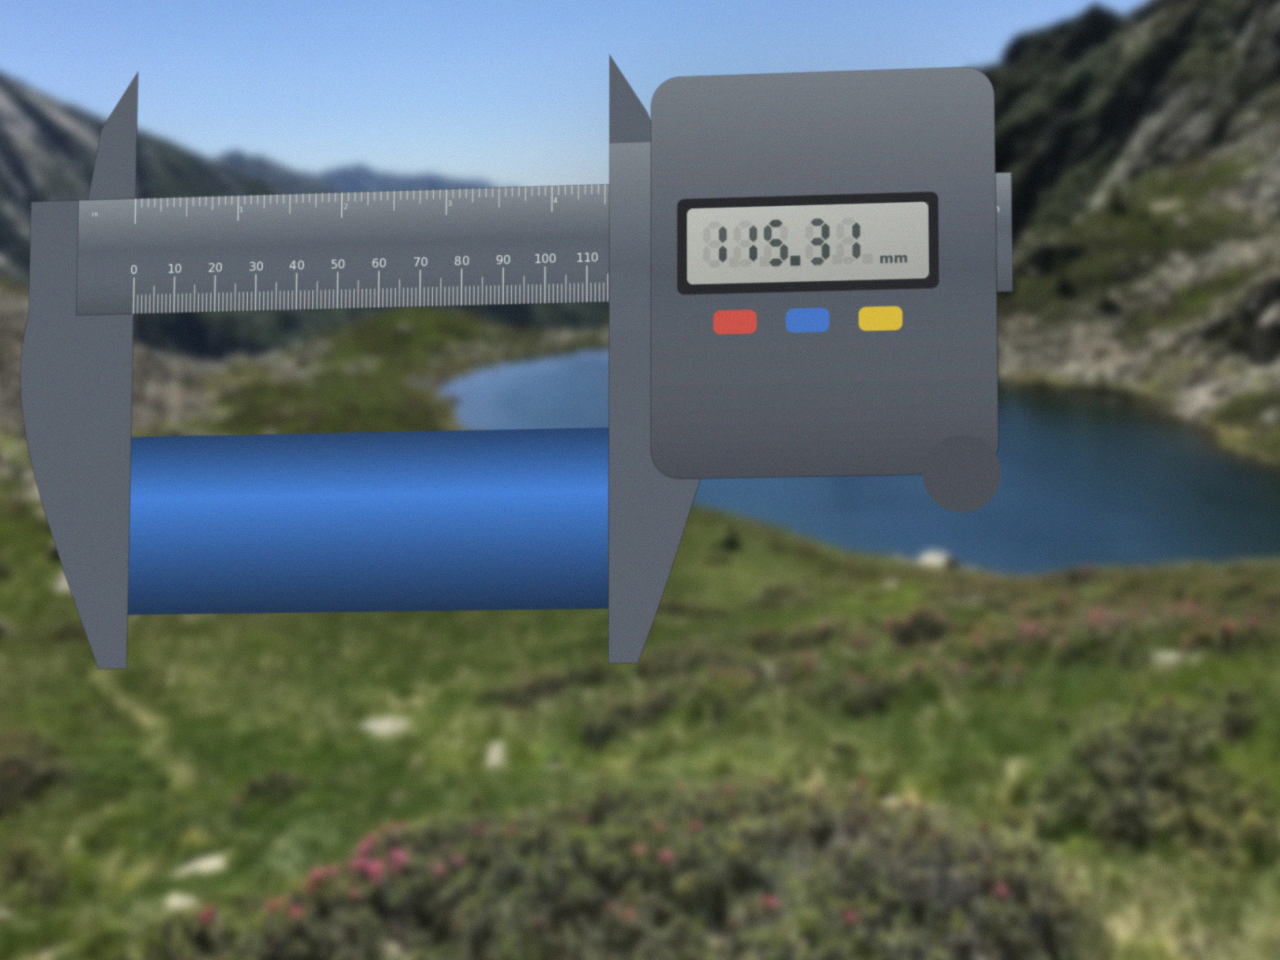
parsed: 115.31 mm
